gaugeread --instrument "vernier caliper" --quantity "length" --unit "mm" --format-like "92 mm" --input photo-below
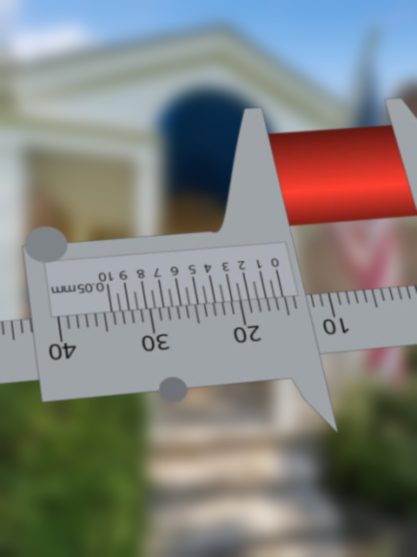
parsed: 15.2 mm
